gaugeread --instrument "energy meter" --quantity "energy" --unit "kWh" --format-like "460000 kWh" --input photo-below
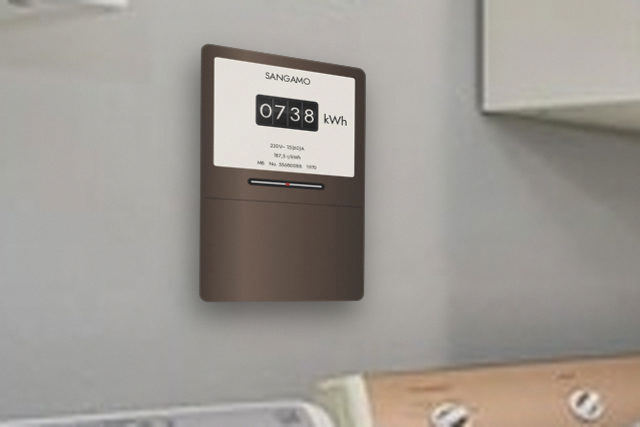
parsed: 738 kWh
